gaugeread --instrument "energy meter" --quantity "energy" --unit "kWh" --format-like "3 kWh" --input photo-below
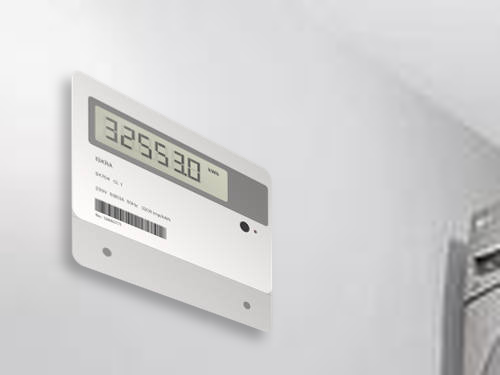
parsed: 32553.0 kWh
